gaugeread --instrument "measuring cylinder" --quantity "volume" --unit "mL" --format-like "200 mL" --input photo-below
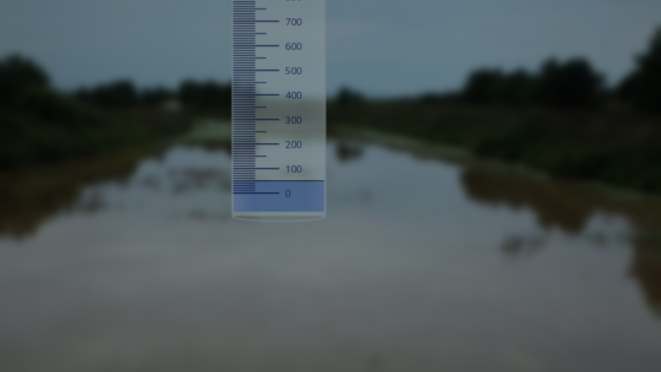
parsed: 50 mL
